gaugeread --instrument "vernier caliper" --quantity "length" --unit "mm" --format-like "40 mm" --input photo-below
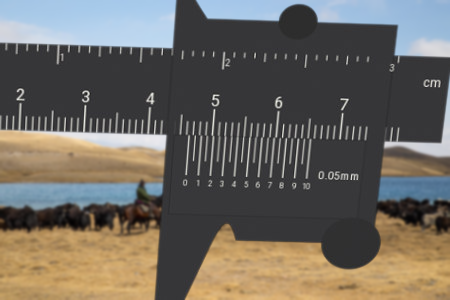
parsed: 46.4 mm
